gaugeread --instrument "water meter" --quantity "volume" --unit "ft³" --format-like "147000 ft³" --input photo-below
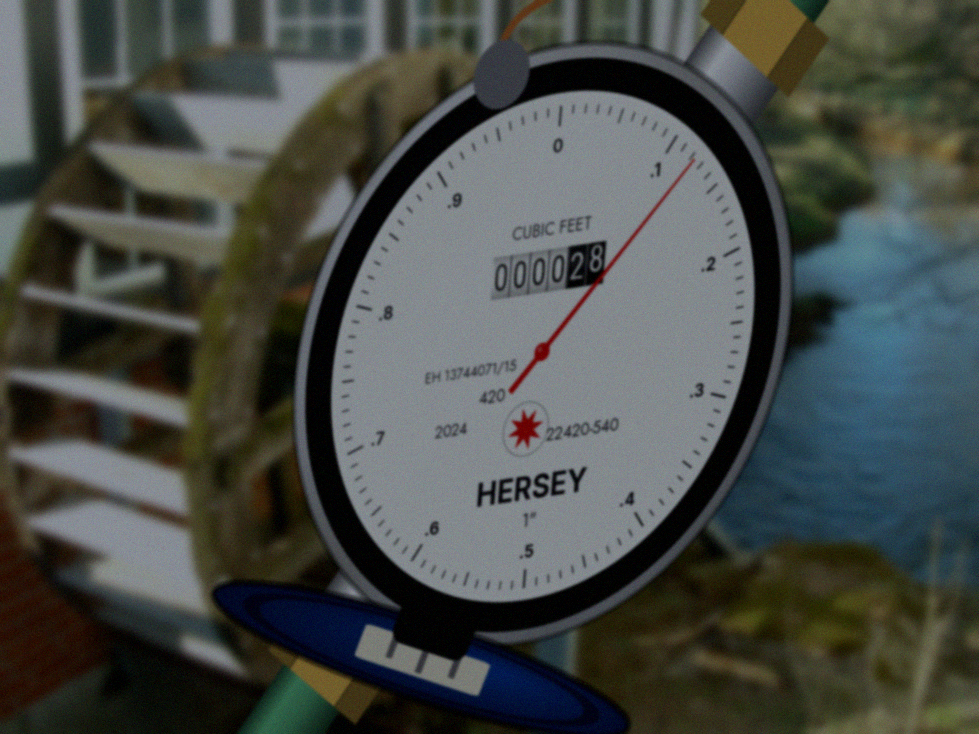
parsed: 28.12 ft³
